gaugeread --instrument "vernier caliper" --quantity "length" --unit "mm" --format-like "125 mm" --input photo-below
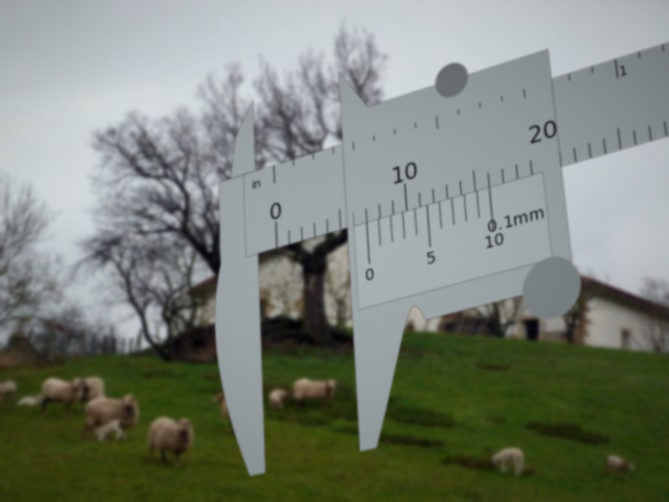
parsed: 7.0 mm
